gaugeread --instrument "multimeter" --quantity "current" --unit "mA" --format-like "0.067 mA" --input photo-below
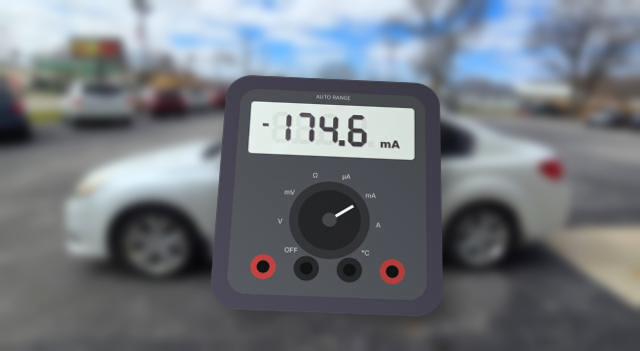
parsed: -174.6 mA
